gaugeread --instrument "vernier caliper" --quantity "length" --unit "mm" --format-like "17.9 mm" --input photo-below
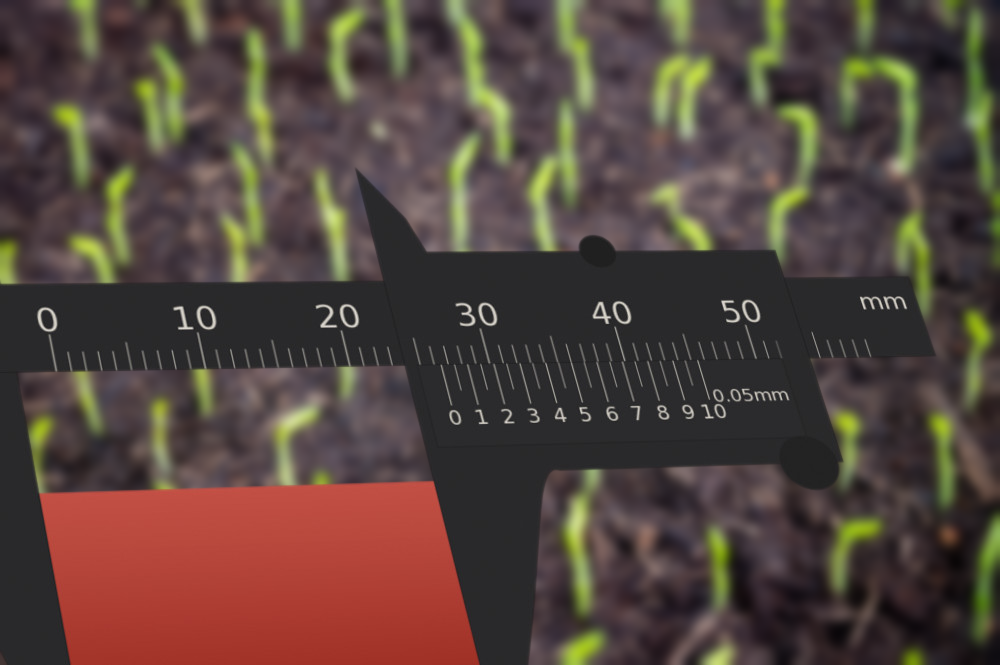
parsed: 26.5 mm
